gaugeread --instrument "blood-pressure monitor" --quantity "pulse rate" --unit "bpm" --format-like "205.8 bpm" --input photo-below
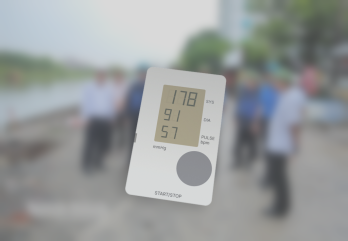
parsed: 57 bpm
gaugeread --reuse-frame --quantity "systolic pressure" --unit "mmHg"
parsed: 178 mmHg
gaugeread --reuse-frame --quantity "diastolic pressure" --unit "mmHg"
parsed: 91 mmHg
